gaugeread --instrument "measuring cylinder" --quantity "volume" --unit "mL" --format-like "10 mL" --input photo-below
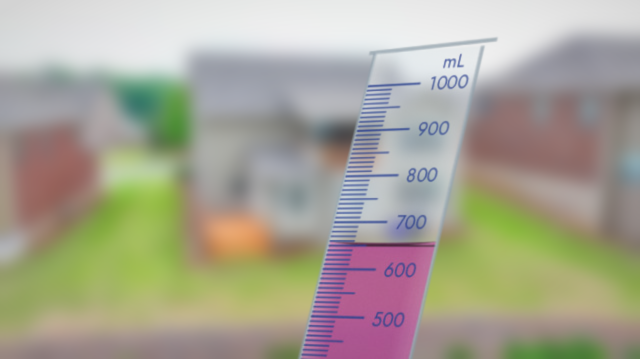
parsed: 650 mL
